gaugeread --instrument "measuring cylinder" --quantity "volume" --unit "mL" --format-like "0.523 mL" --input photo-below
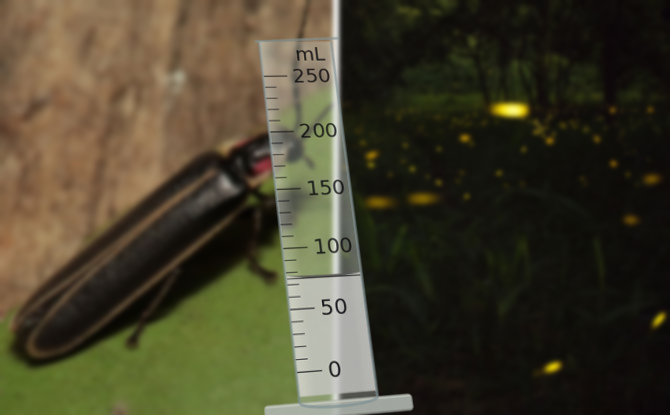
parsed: 75 mL
